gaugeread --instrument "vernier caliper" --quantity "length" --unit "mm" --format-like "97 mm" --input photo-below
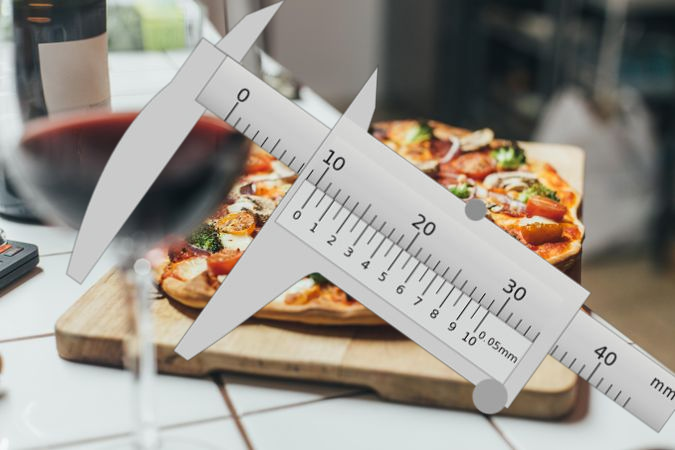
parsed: 10.2 mm
